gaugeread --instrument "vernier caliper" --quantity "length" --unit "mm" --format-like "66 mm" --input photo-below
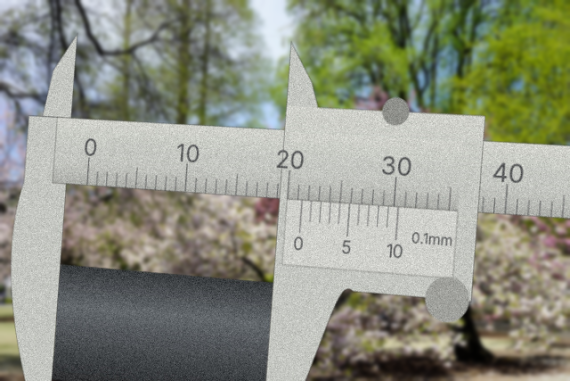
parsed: 21.4 mm
